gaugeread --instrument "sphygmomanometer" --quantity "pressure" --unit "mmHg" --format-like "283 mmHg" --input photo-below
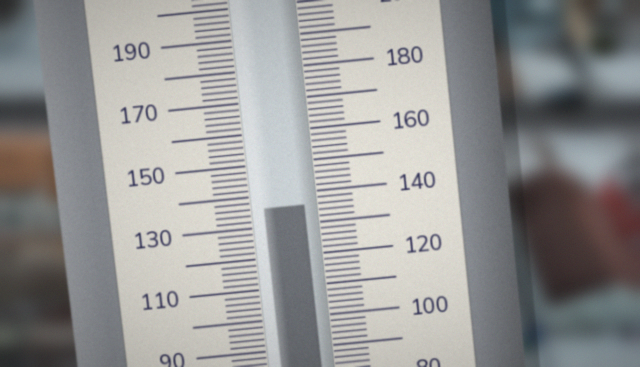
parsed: 136 mmHg
